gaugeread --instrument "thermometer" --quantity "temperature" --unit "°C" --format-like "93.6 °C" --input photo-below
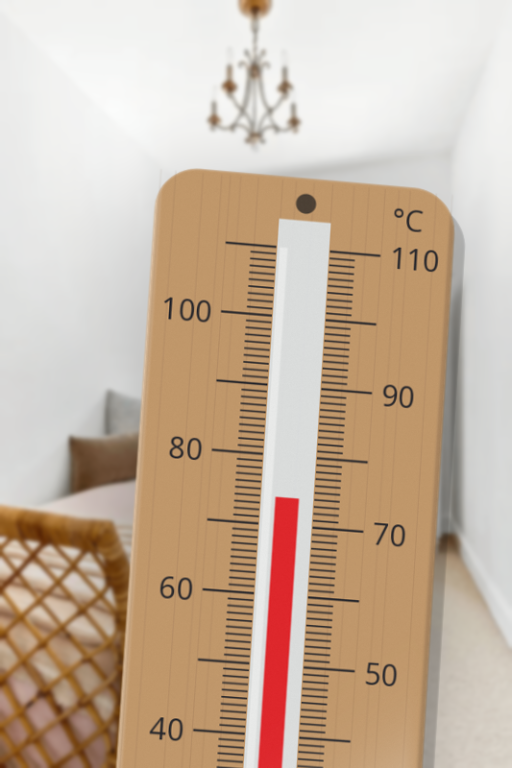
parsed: 74 °C
